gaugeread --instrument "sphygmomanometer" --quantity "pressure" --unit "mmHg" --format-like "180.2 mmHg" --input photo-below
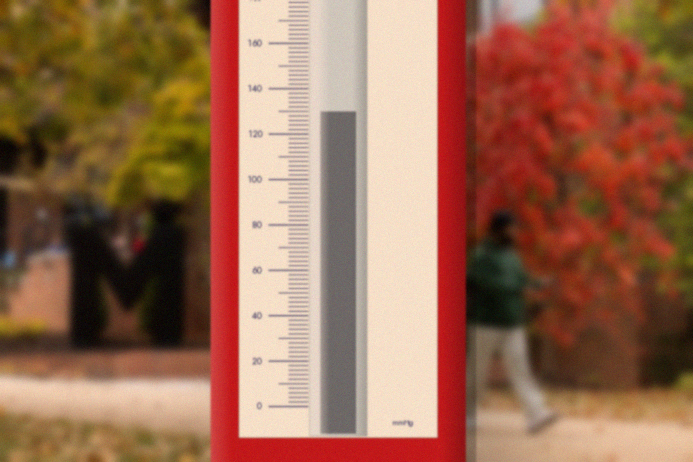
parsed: 130 mmHg
